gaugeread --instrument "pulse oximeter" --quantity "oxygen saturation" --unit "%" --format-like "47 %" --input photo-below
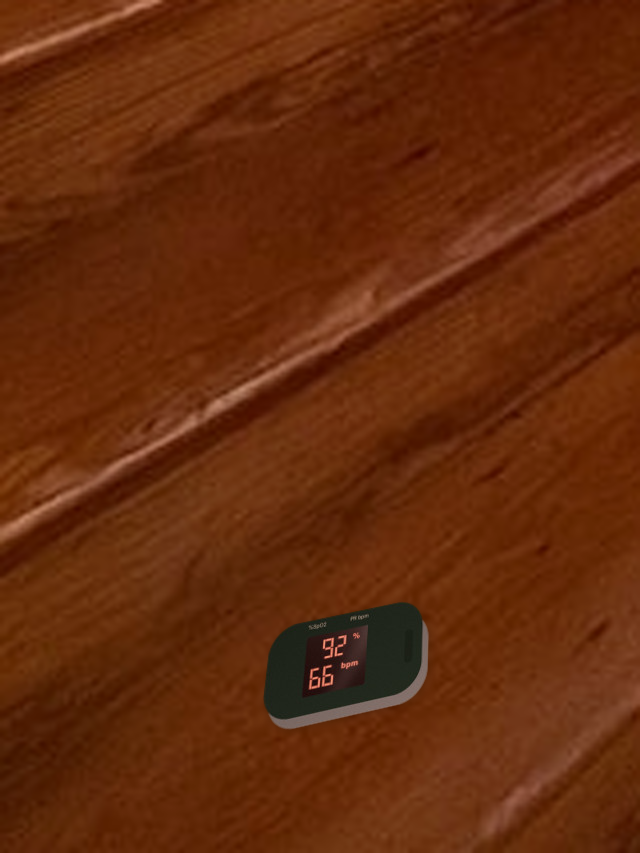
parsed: 92 %
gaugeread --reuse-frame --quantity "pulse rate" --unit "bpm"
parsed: 66 bpm
